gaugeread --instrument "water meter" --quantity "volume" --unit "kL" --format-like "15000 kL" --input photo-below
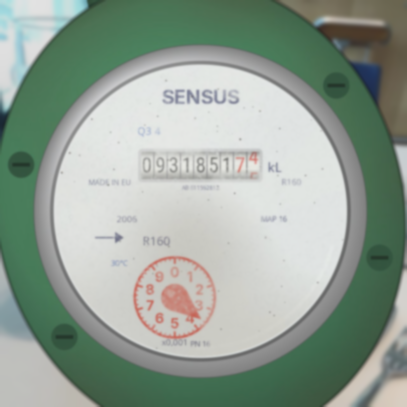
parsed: 931851.743 kL
